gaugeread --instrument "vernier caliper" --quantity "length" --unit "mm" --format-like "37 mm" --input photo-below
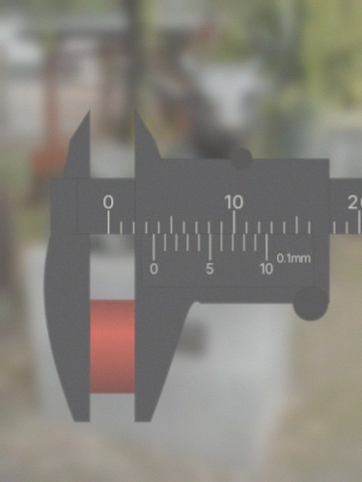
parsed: 3.6 mm
